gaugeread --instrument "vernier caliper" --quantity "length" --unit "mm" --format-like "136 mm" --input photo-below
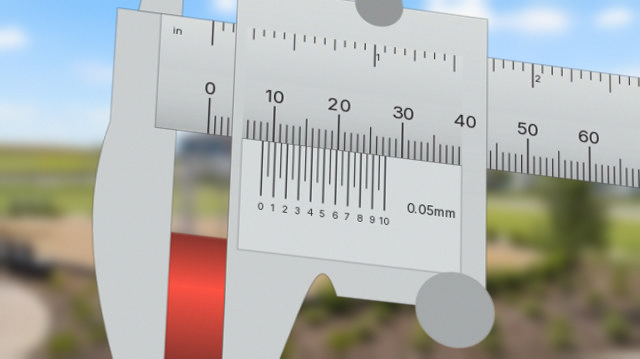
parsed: 8.4 mm
